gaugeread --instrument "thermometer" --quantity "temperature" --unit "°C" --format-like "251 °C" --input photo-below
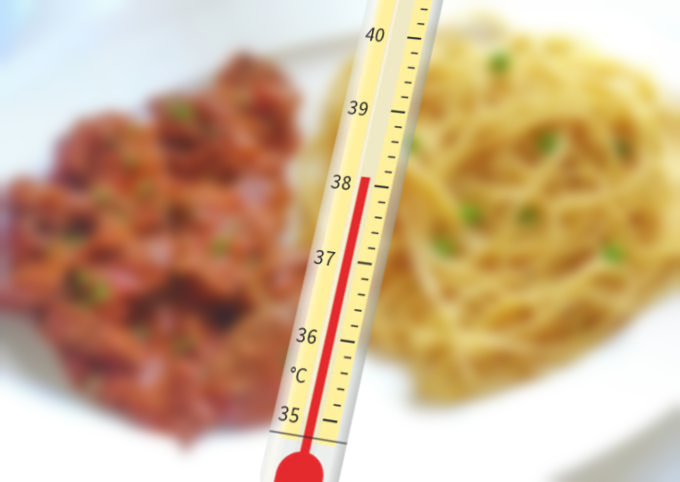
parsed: 38.1 °C
